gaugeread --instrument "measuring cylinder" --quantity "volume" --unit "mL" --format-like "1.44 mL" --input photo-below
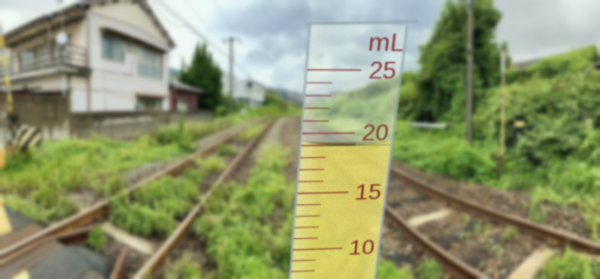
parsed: 19 mL
